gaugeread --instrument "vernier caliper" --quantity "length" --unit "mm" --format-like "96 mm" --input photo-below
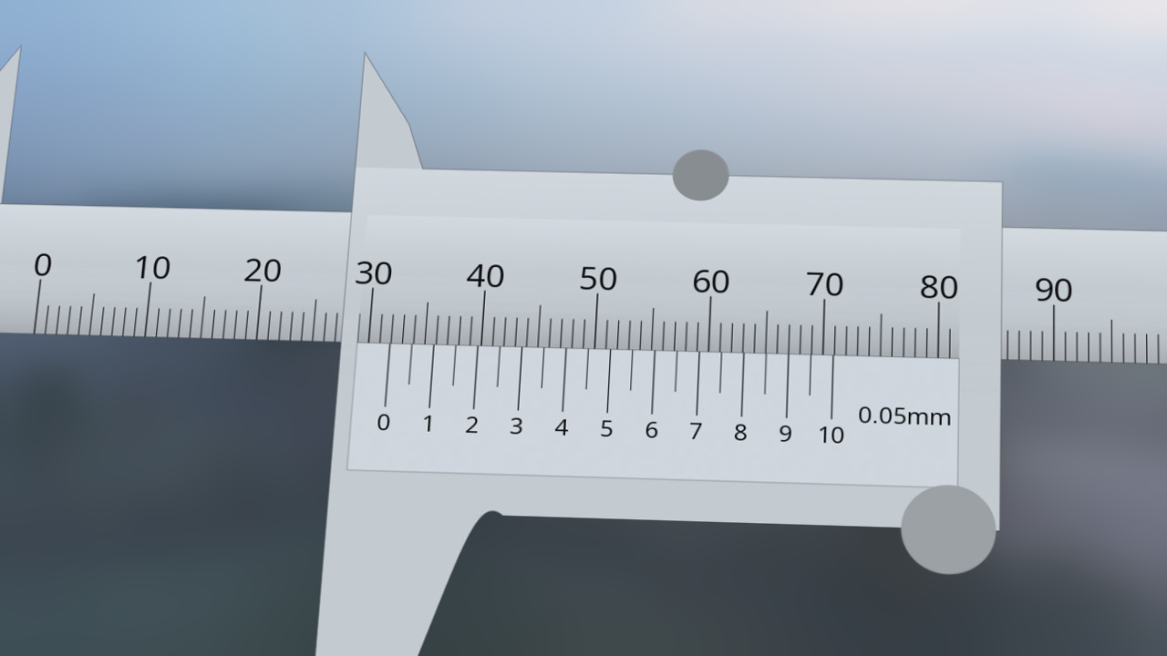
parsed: 31.9 mm
